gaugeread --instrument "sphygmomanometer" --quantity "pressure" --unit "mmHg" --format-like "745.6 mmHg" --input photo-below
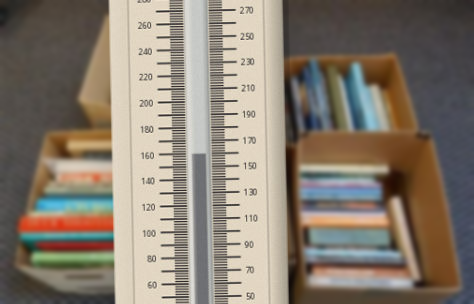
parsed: 160 mmHg
